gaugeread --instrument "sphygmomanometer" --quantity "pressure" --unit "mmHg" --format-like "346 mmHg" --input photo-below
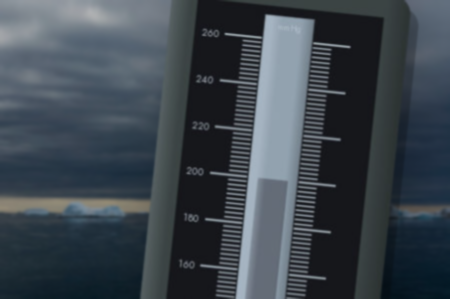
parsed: 200 mmHg
